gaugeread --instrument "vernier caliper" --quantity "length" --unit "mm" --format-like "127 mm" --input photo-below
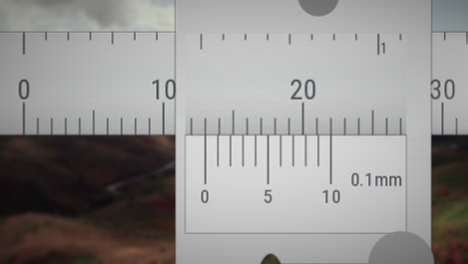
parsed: 13.0 mm
